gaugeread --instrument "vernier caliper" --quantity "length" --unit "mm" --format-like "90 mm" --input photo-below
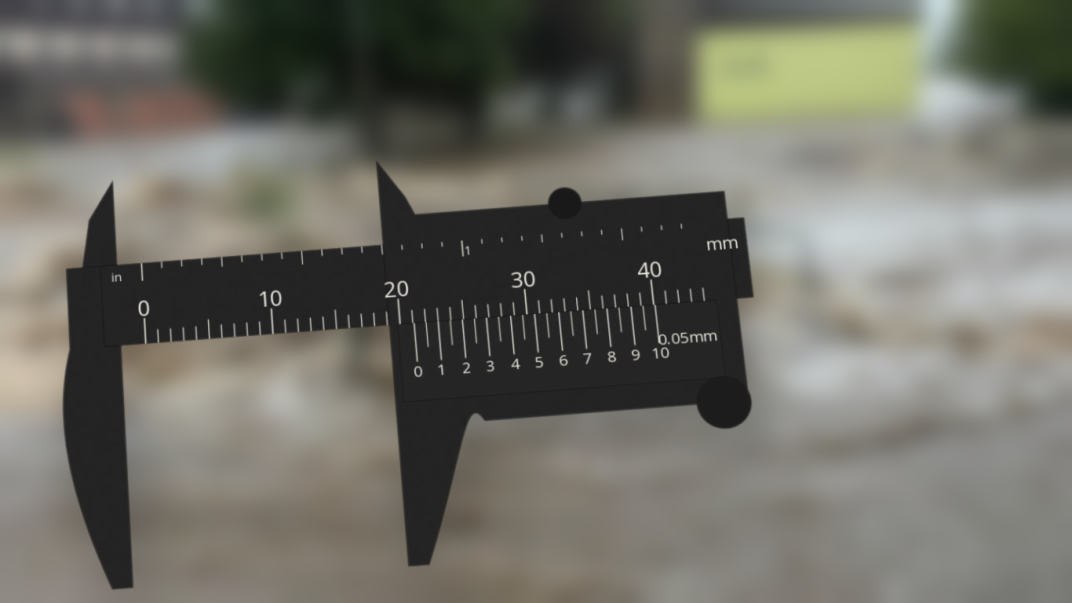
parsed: 21.1 mm
